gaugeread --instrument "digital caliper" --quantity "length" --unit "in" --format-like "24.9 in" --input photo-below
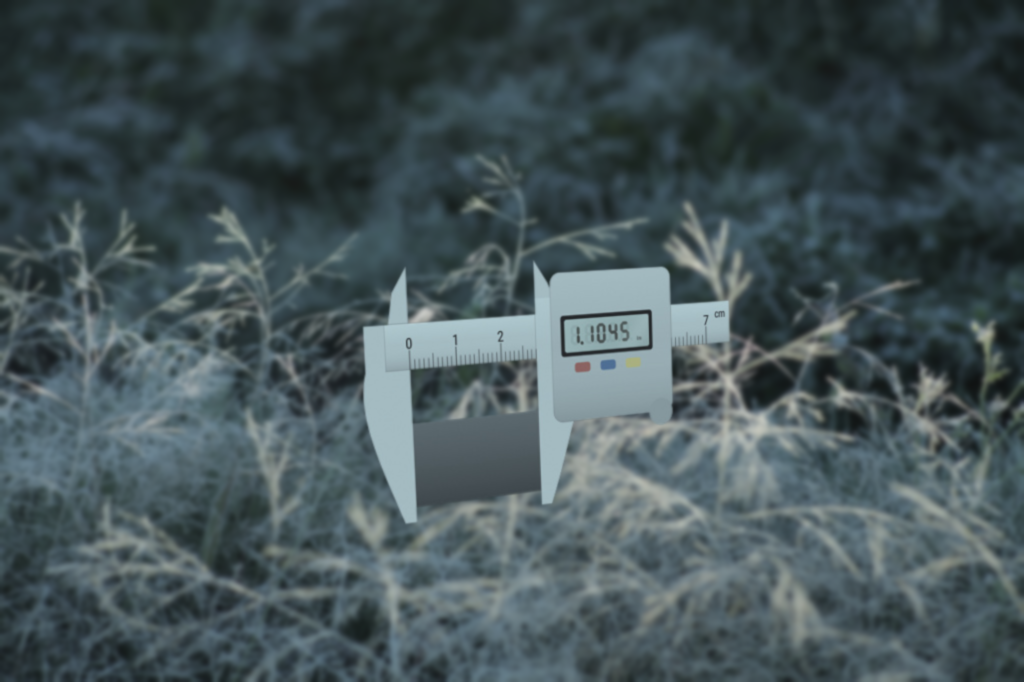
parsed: 1.1045 in
